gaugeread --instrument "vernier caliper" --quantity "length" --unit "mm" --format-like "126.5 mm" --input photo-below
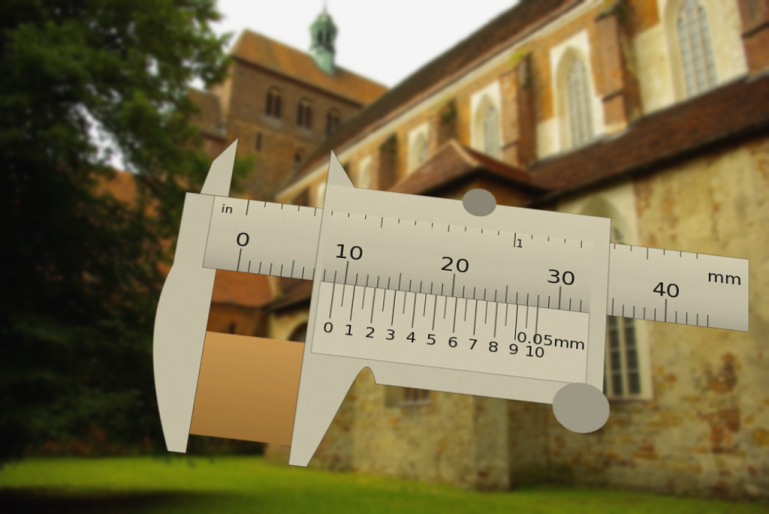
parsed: 9.0 mm
